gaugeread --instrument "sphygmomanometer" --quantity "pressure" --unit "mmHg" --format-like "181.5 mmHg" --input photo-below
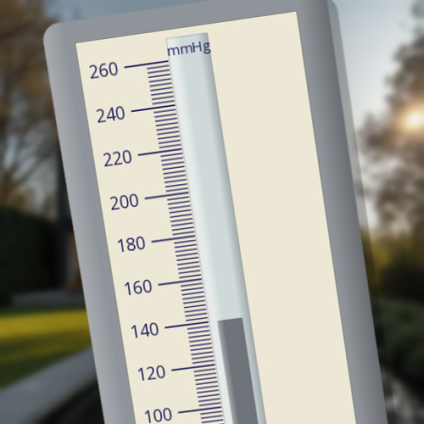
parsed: 140 mmHg
